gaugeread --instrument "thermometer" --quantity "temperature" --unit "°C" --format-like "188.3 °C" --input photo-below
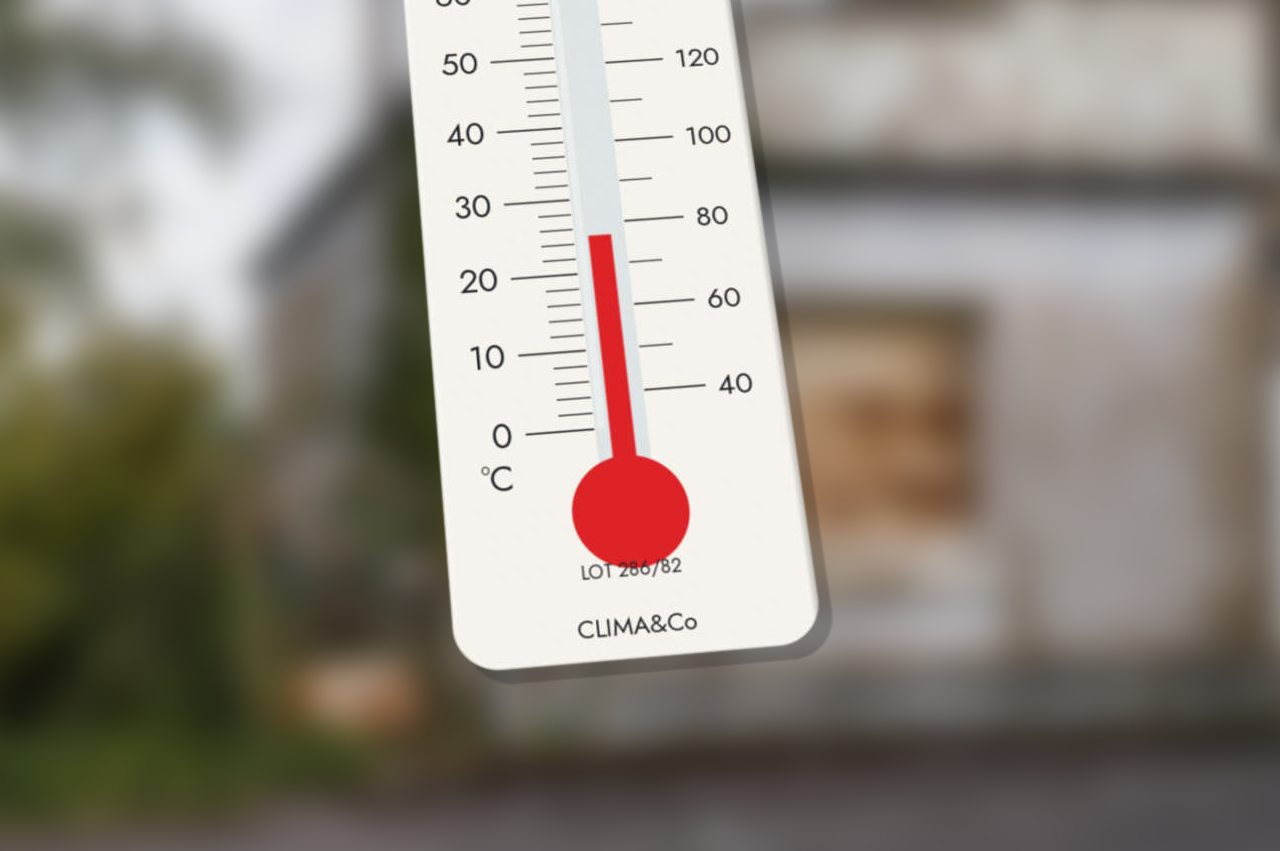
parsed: 25 °C
